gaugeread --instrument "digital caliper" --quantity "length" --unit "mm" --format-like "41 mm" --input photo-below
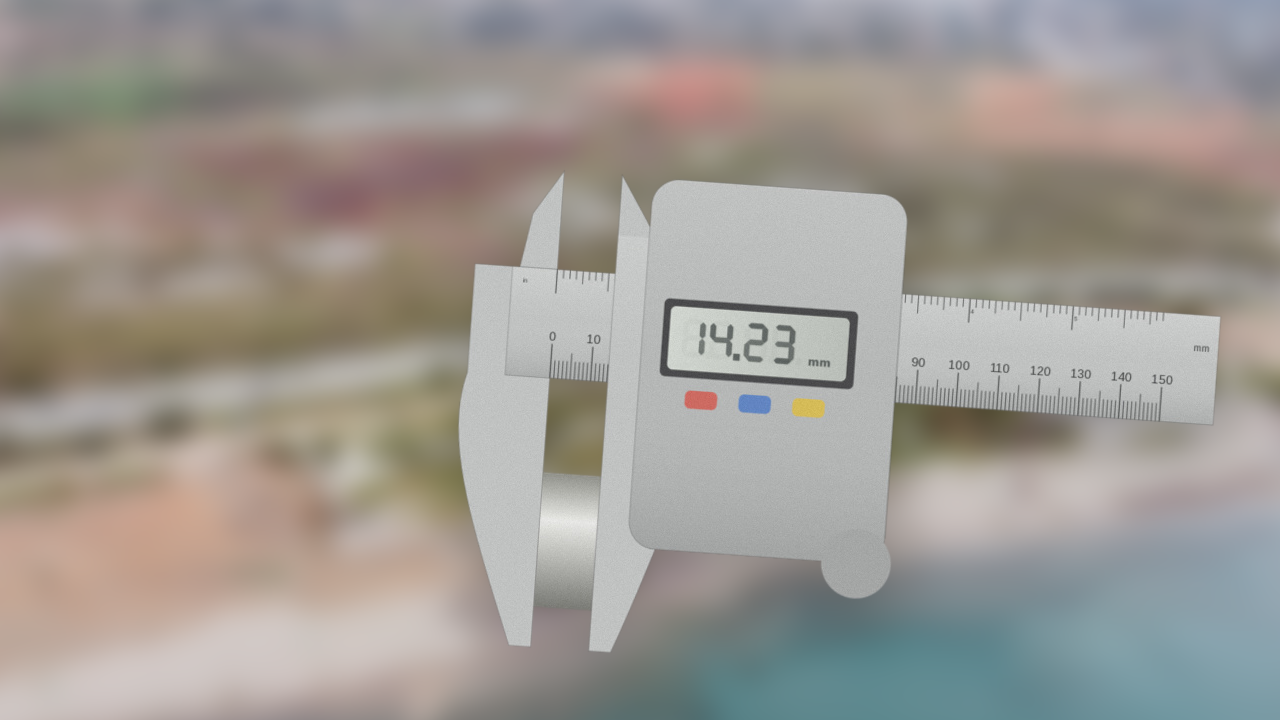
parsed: 14.23 mm
